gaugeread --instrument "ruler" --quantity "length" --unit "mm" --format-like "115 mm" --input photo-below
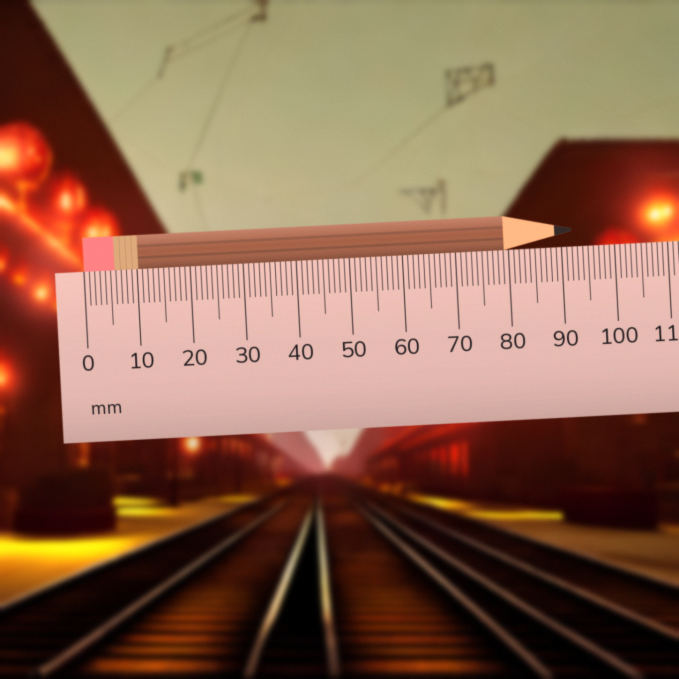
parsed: 92 mm
